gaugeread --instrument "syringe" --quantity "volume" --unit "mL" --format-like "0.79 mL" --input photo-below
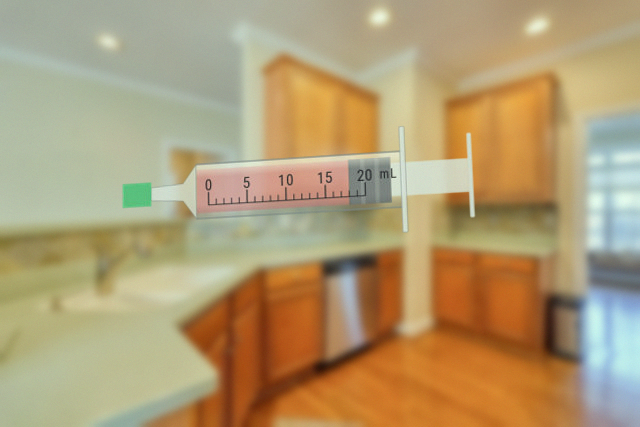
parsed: 18 mL
